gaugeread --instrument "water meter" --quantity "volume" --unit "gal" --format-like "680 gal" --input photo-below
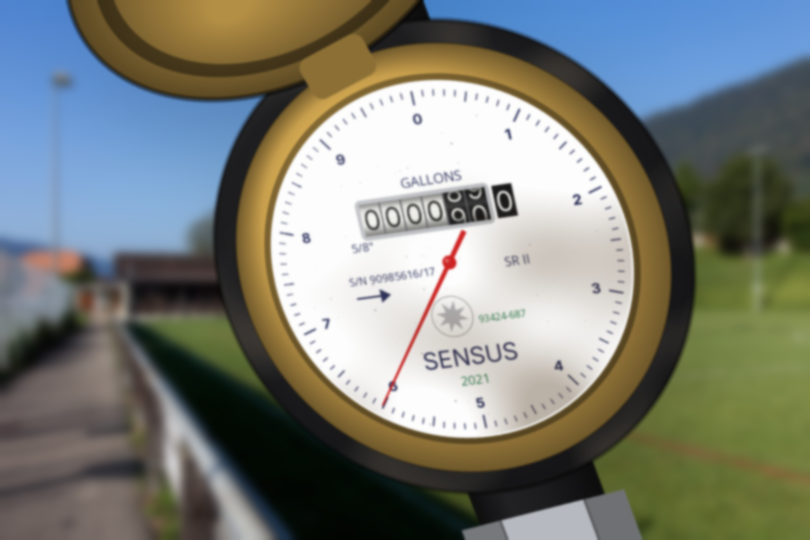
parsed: 896.0 gal
